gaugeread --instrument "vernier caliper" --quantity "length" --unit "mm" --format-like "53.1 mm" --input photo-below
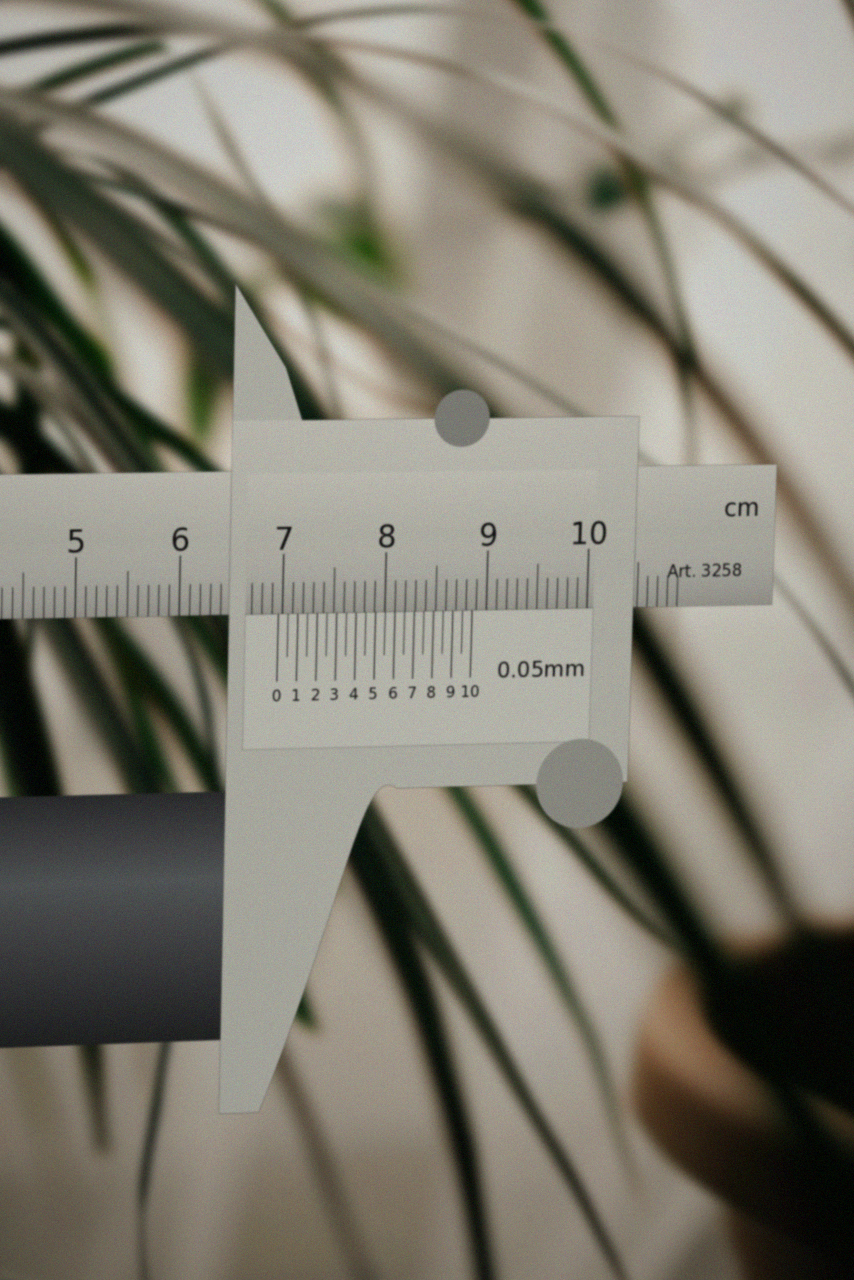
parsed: 69.6 mm
